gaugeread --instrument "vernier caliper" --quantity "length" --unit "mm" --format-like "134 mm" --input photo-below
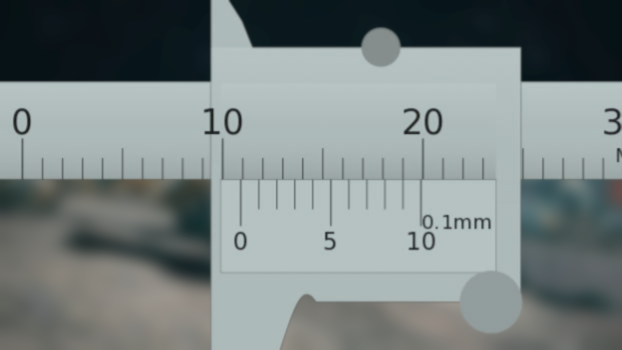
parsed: 10.9 mm
